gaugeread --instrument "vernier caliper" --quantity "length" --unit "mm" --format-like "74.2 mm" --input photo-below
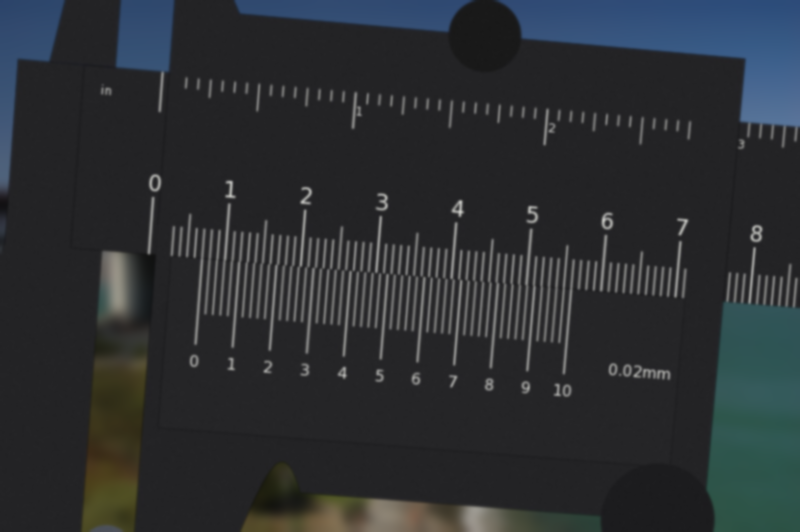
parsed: 7.0 mm
